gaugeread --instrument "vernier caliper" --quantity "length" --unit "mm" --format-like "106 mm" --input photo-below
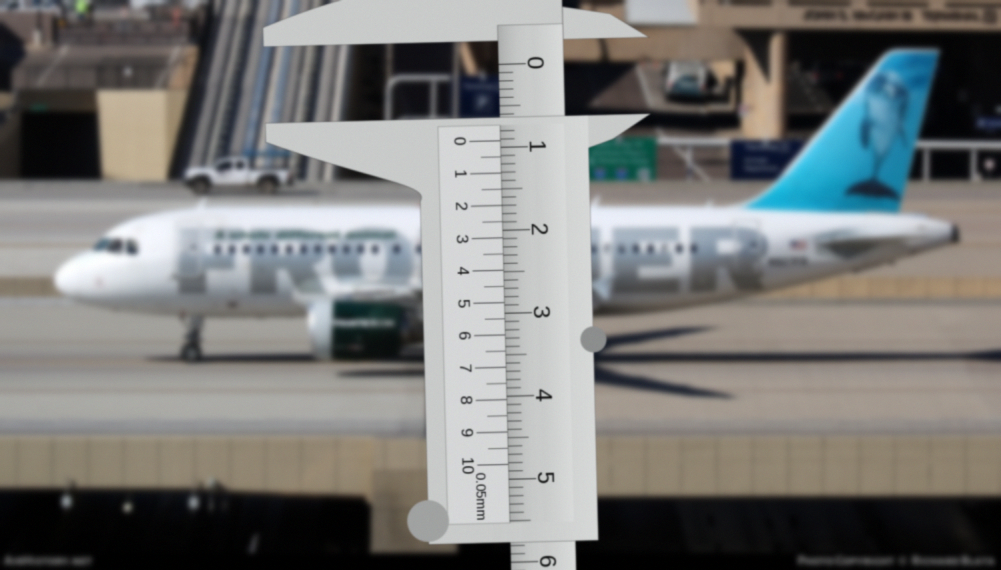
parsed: 9.2 mm
